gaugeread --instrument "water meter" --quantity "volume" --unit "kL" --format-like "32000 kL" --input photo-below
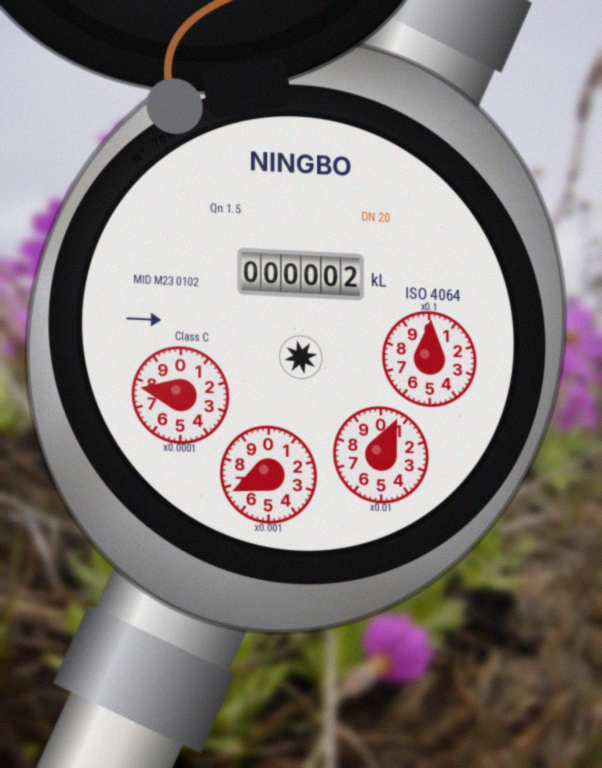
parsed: 2.0067 kL
